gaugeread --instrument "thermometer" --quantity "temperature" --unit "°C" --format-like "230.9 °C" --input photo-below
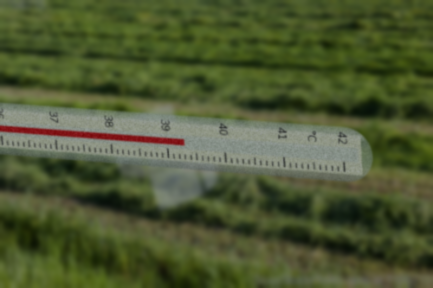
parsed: 39.3 °C
